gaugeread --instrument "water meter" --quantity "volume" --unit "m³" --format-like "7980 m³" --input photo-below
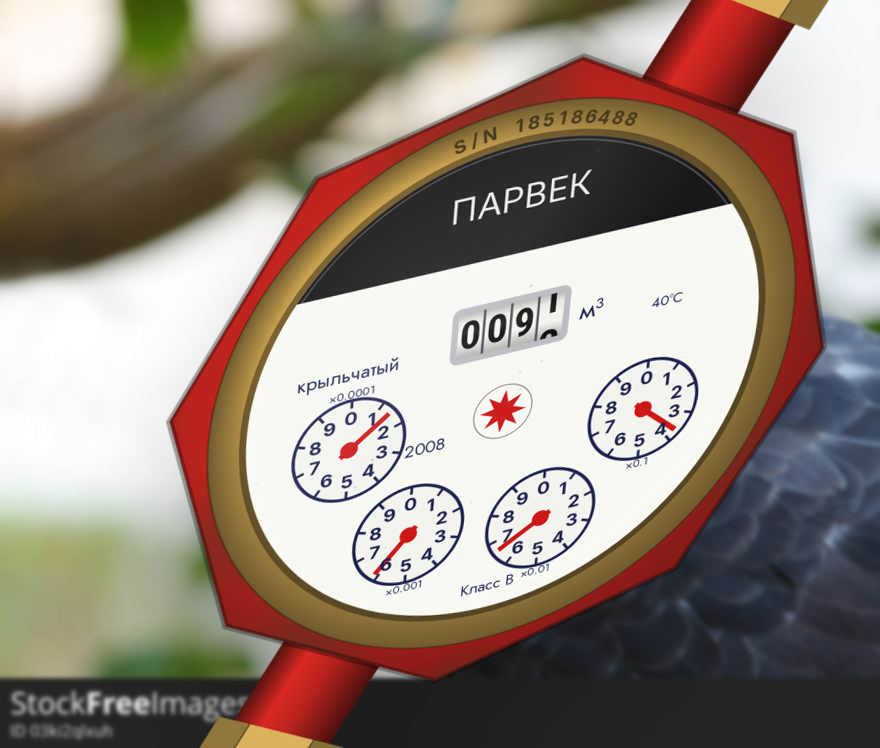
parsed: 91.3661 m³
